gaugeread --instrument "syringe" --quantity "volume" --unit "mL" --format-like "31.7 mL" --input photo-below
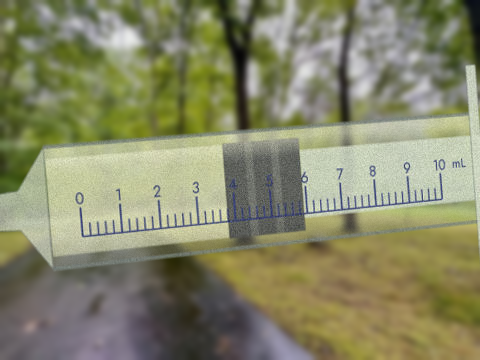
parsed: 3.8 mL
